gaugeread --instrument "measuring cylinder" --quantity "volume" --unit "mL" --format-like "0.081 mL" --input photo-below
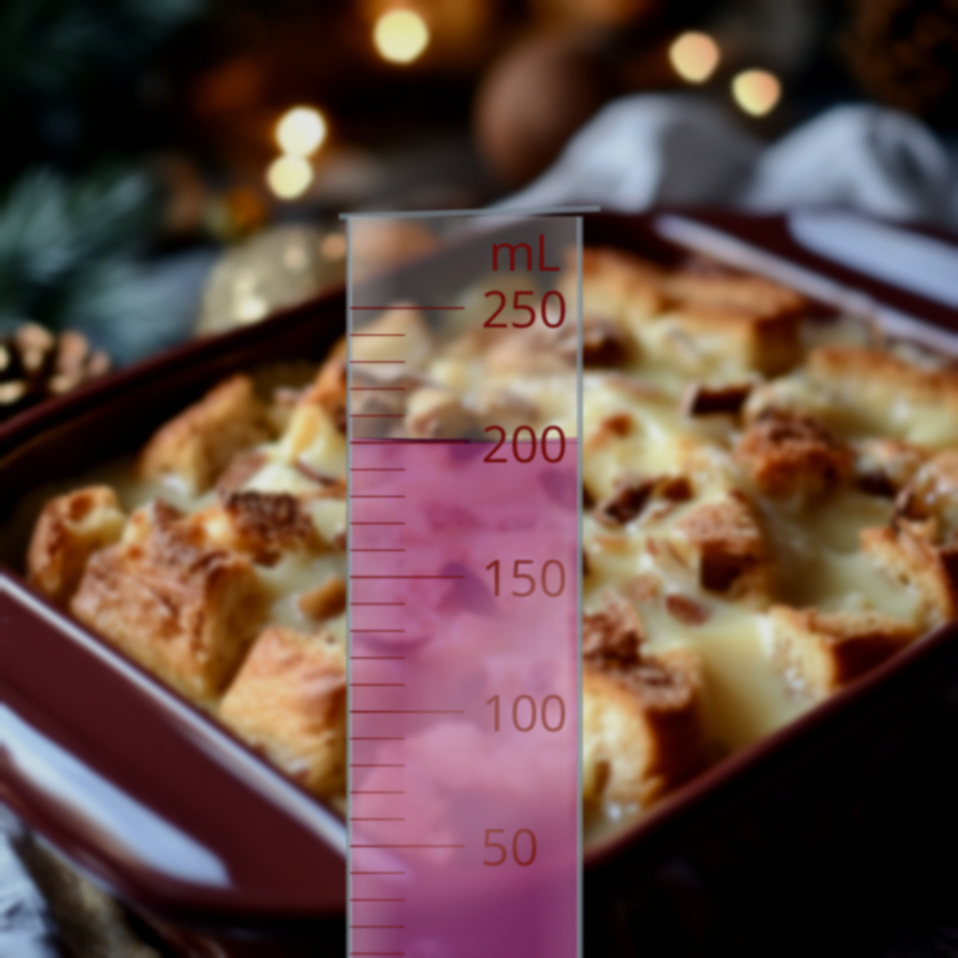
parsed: 200 mL
